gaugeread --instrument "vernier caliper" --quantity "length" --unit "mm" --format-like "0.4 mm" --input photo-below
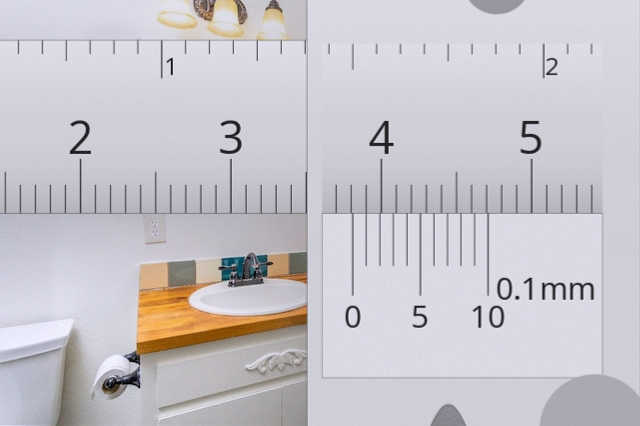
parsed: 38.1 mm
